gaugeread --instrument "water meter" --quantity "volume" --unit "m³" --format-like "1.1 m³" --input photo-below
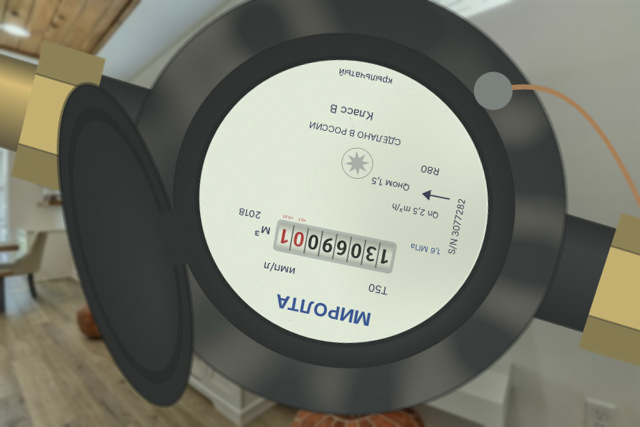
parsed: 130690.01 m³
